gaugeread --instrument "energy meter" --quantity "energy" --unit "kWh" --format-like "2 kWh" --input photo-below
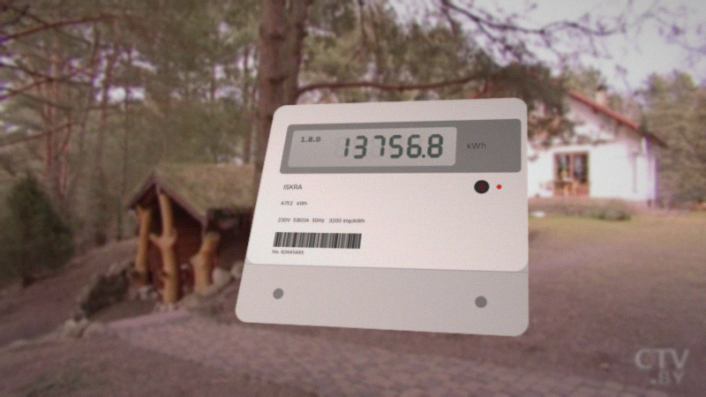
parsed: 13756.8 kWh
